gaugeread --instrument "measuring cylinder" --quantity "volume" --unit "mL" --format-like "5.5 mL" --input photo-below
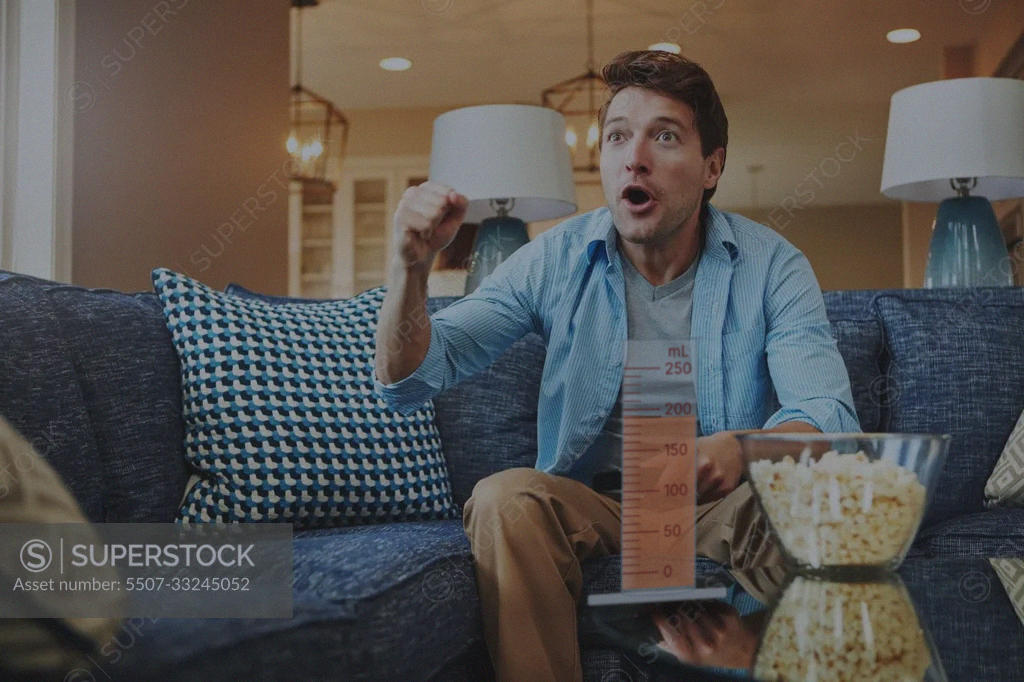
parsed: 190 mL
